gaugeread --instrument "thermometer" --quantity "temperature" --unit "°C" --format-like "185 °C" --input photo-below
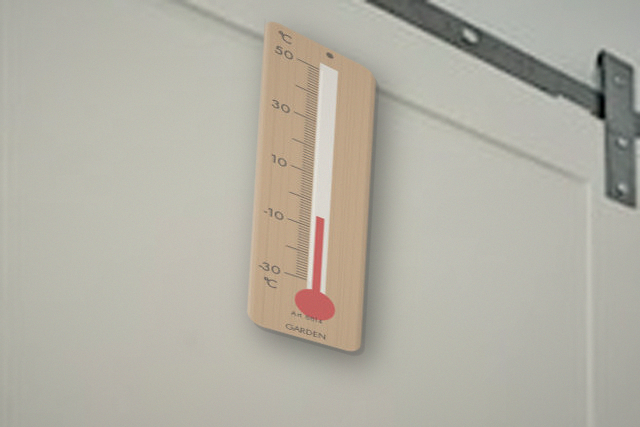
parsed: -5 °C
